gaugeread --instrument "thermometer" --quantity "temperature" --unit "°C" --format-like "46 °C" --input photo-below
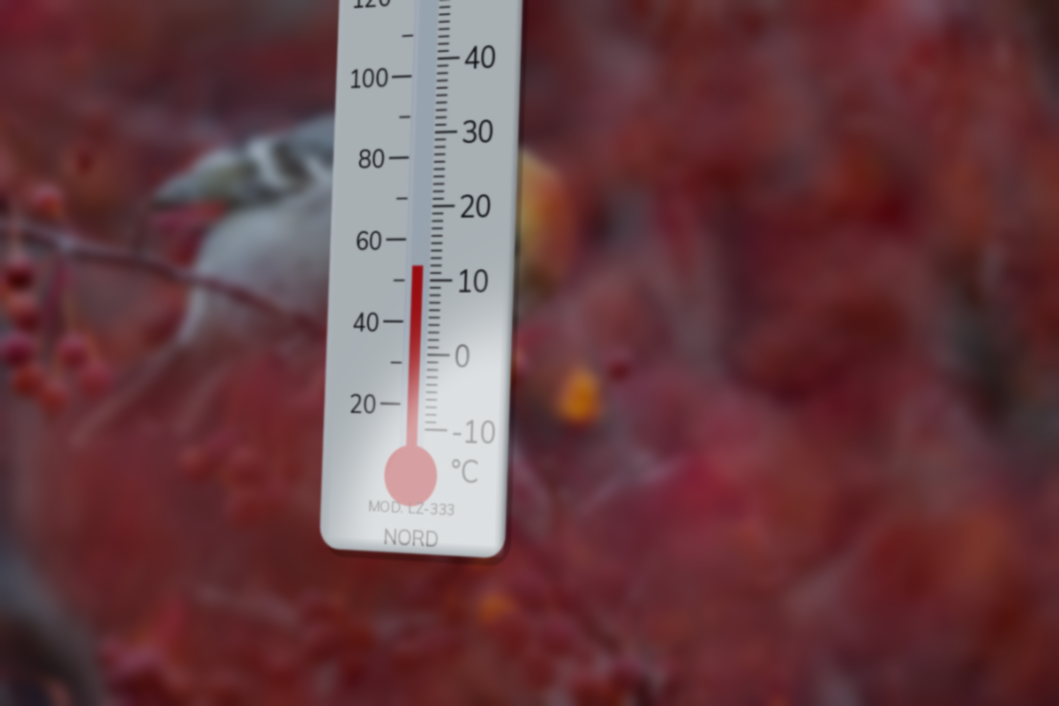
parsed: 12 °C
